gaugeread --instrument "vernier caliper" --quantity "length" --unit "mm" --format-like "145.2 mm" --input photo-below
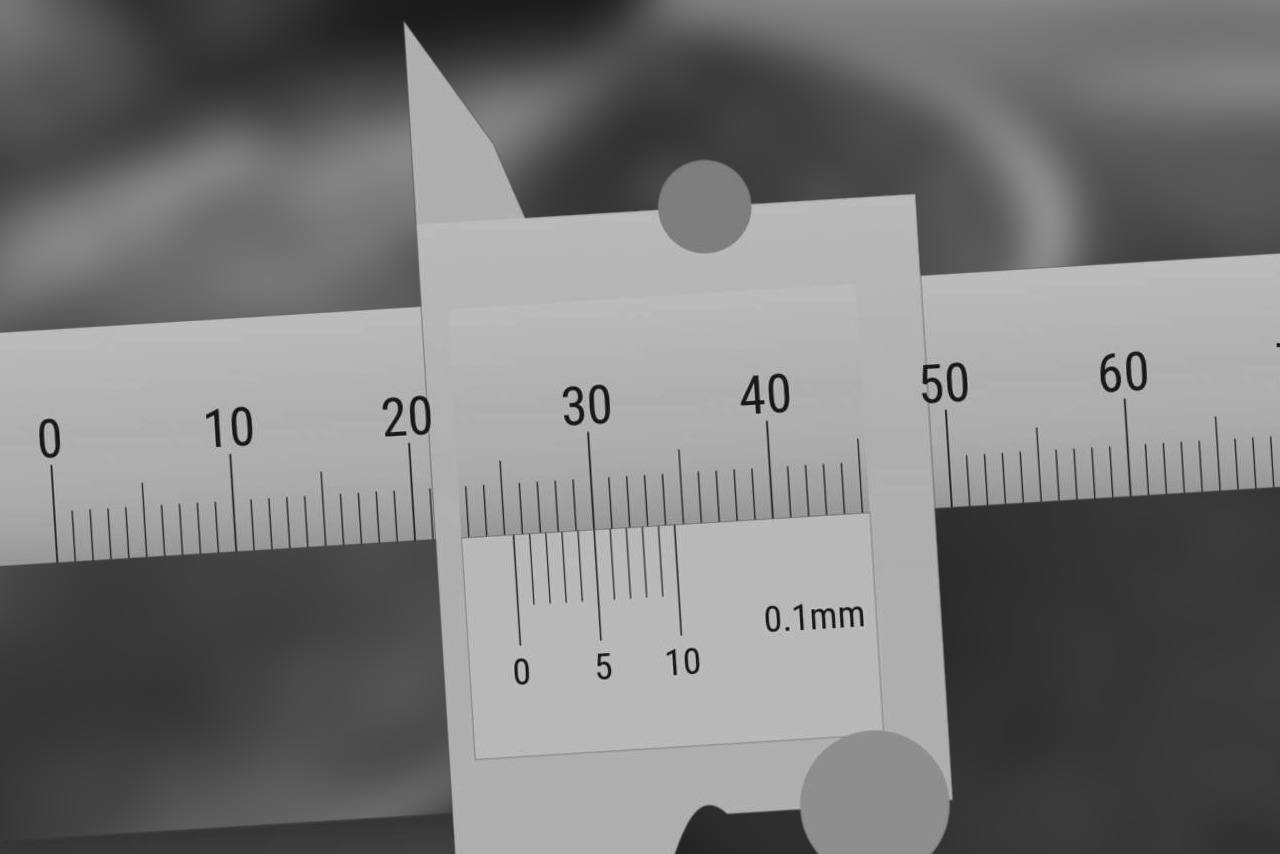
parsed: 25.5 mm
